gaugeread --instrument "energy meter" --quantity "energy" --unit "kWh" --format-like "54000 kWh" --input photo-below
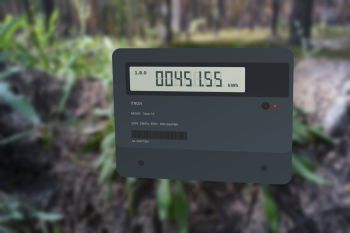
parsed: 451.55 kWh
